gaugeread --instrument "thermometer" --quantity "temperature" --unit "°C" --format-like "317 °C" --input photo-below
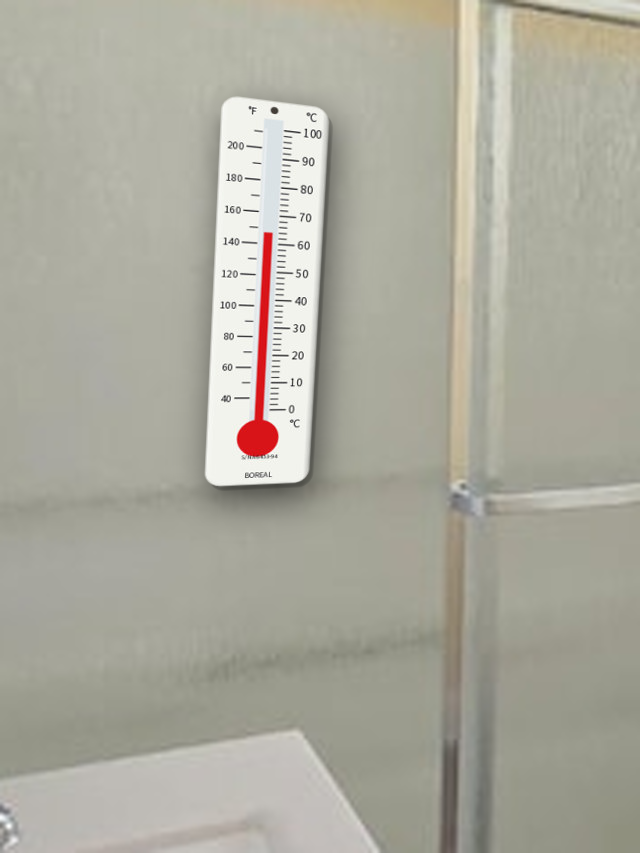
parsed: 64 °C
